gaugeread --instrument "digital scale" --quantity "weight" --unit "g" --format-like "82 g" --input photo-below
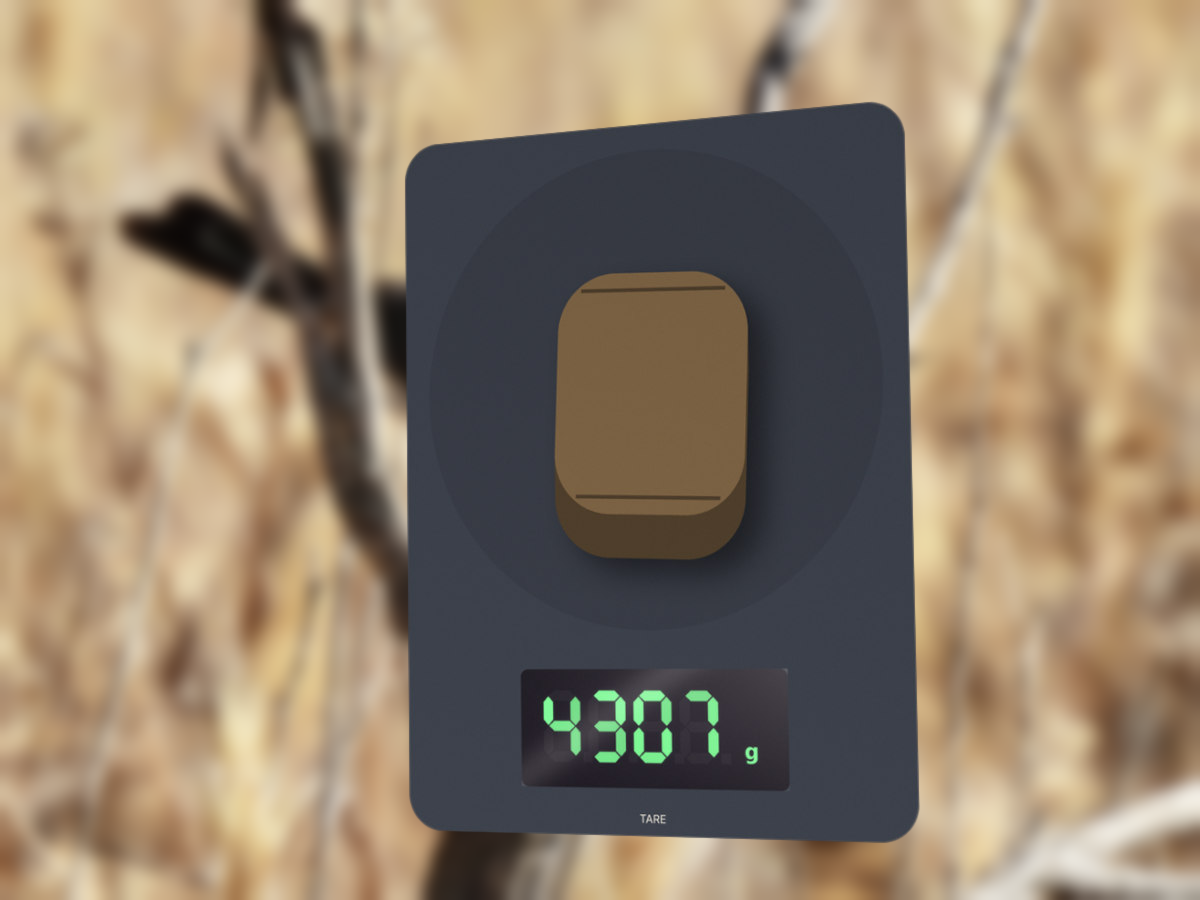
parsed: 4307 g
